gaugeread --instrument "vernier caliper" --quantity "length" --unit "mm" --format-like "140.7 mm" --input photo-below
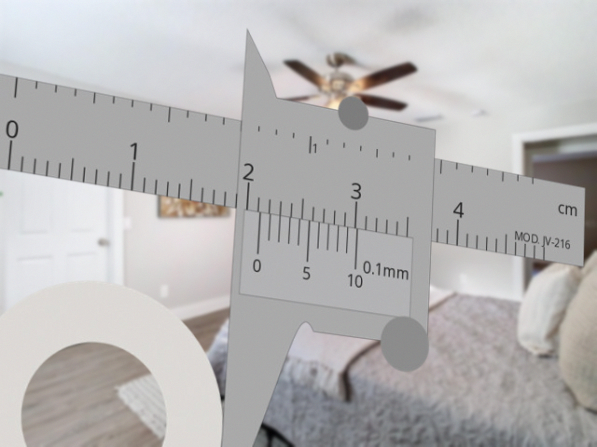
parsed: 21.2 mm
